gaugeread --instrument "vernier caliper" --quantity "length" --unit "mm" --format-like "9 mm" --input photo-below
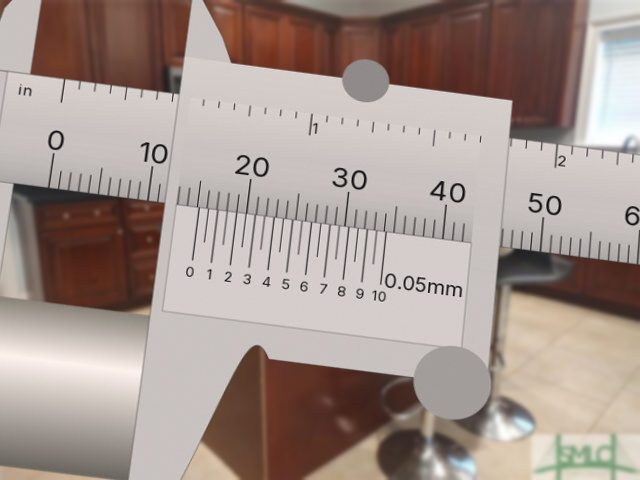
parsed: 15.2 mm
